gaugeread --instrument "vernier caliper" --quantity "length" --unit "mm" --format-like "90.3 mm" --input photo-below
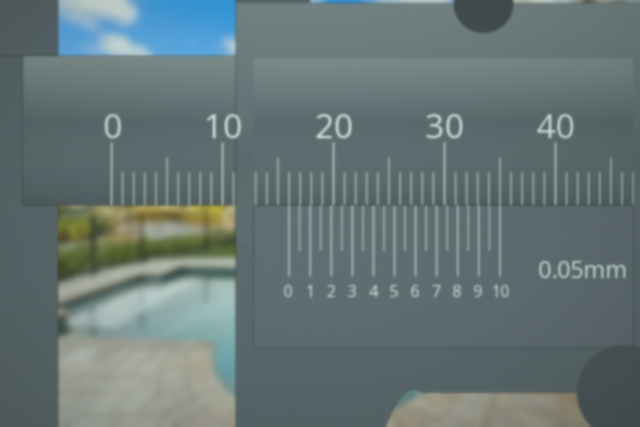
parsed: 16.0 mm
